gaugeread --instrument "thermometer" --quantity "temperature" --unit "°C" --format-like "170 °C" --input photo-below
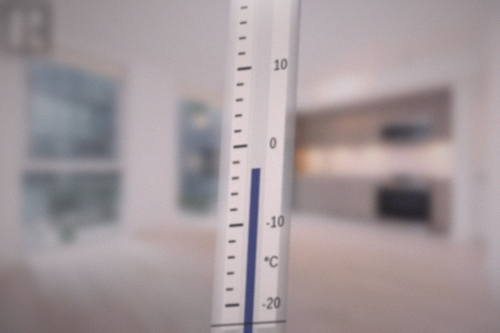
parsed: -3 °C
